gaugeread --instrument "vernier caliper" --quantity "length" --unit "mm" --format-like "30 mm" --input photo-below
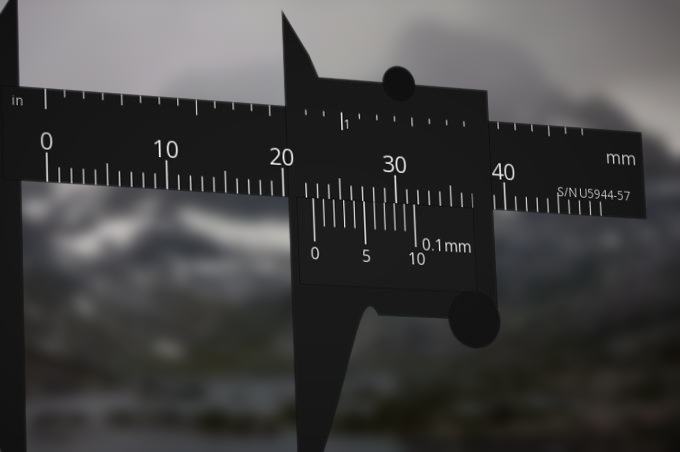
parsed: 22.6 mm
